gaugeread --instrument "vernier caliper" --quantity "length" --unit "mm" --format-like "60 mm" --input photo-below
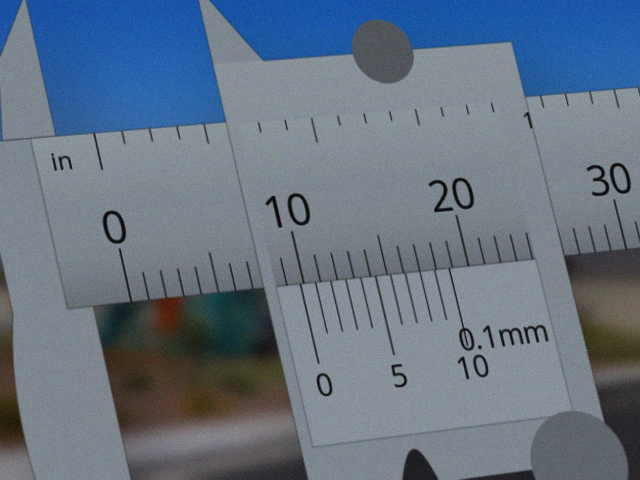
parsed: 9.8 mm
